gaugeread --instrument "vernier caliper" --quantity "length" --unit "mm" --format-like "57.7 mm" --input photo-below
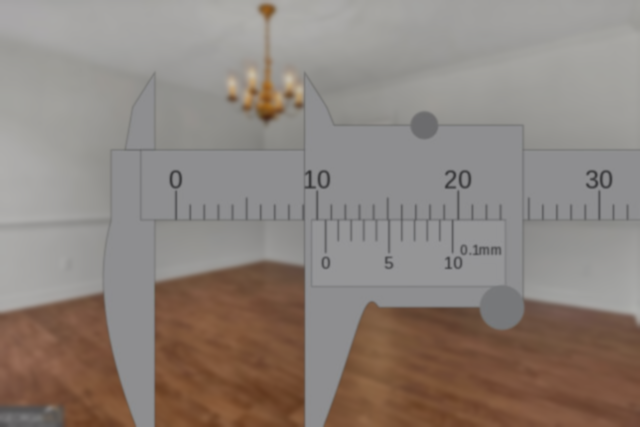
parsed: 10.6 mm
